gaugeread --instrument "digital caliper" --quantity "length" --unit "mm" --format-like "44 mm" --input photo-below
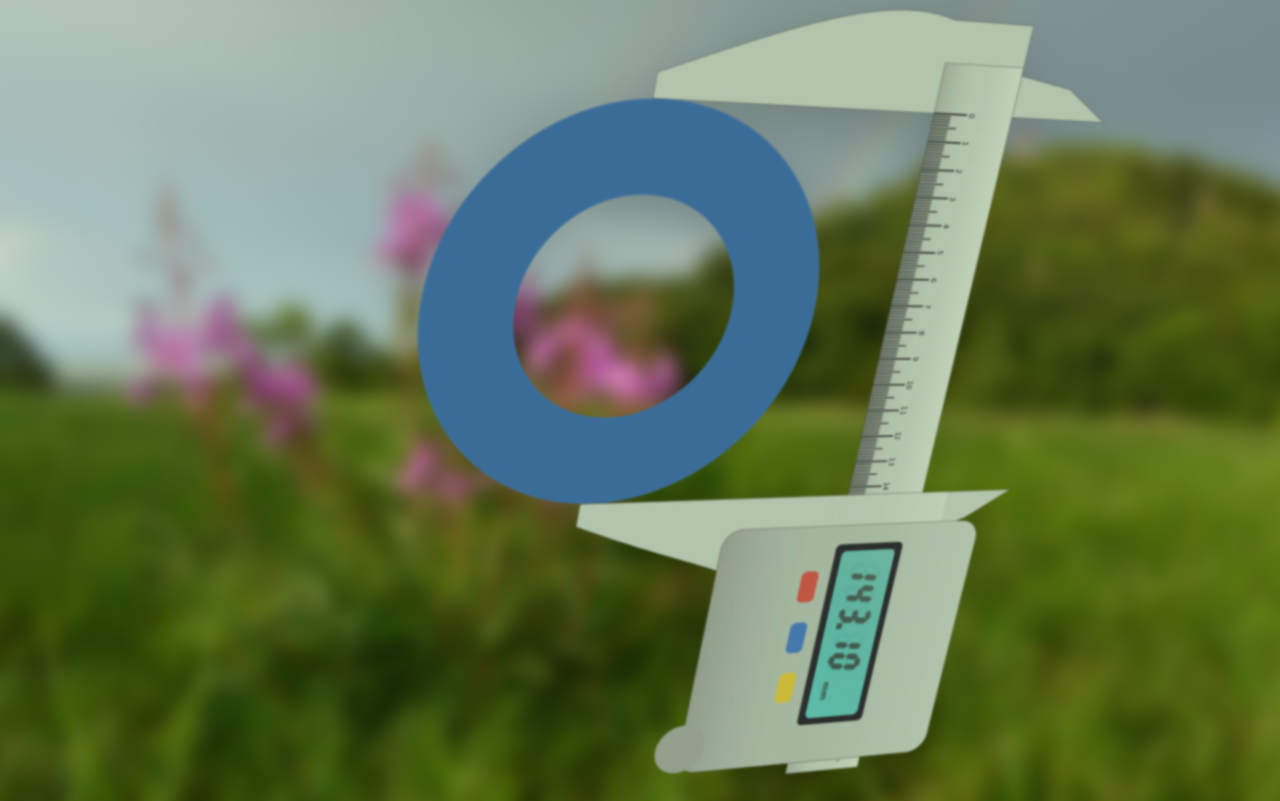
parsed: 143.10 mm
